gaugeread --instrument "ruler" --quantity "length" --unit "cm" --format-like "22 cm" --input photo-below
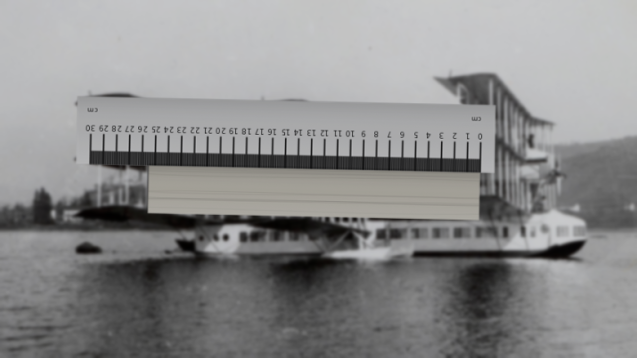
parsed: 25.5 cm
